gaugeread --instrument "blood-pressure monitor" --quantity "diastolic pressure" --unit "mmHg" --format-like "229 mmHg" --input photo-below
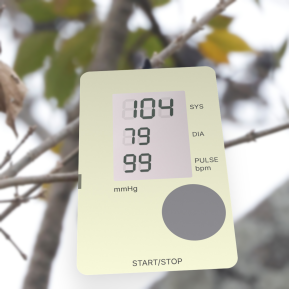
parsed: 79 mmHg
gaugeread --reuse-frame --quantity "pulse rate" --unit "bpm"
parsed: 99 bpm
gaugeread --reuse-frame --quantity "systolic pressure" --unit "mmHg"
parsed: 104 mmHg
